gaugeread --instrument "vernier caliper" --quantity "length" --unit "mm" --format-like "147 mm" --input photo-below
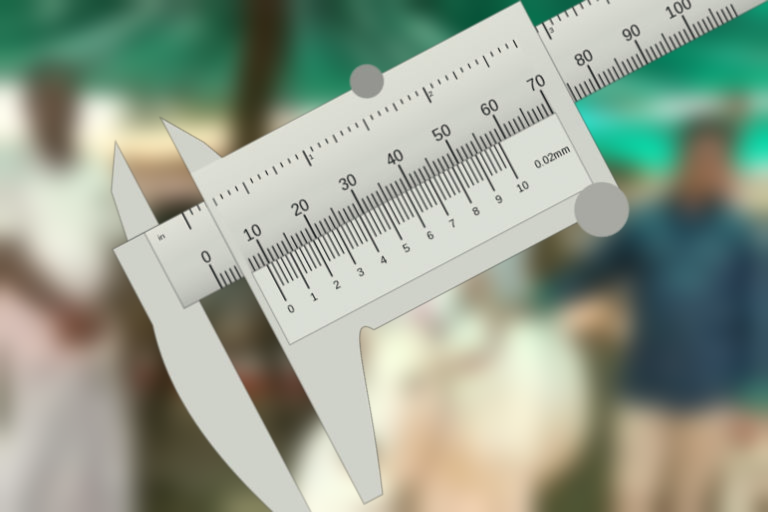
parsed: 9.5 mm
